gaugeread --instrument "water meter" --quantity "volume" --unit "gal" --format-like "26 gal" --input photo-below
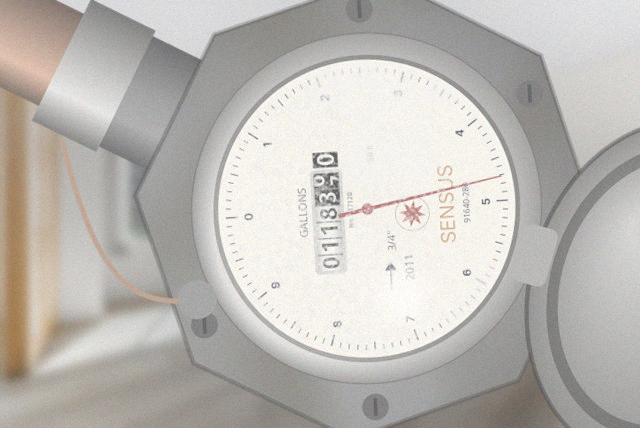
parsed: 118364.7 gal
